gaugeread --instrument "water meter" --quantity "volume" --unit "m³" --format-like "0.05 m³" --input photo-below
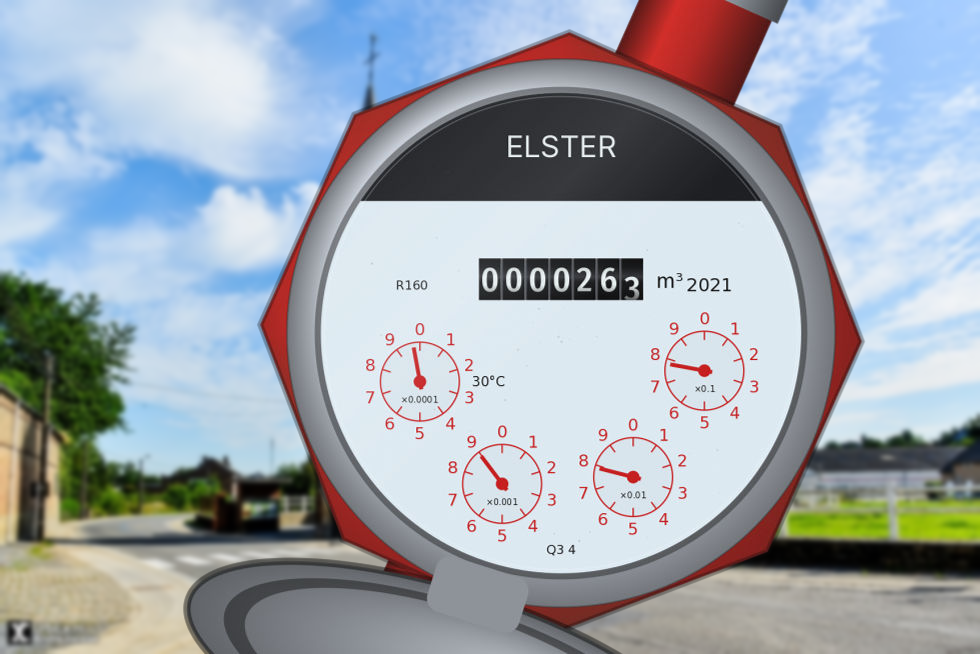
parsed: 262.7789 m³
